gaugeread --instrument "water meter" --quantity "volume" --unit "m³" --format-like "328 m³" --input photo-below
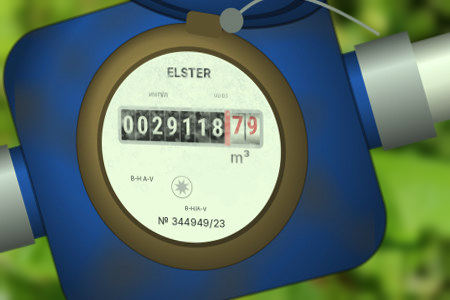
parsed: 29118.79 m³
